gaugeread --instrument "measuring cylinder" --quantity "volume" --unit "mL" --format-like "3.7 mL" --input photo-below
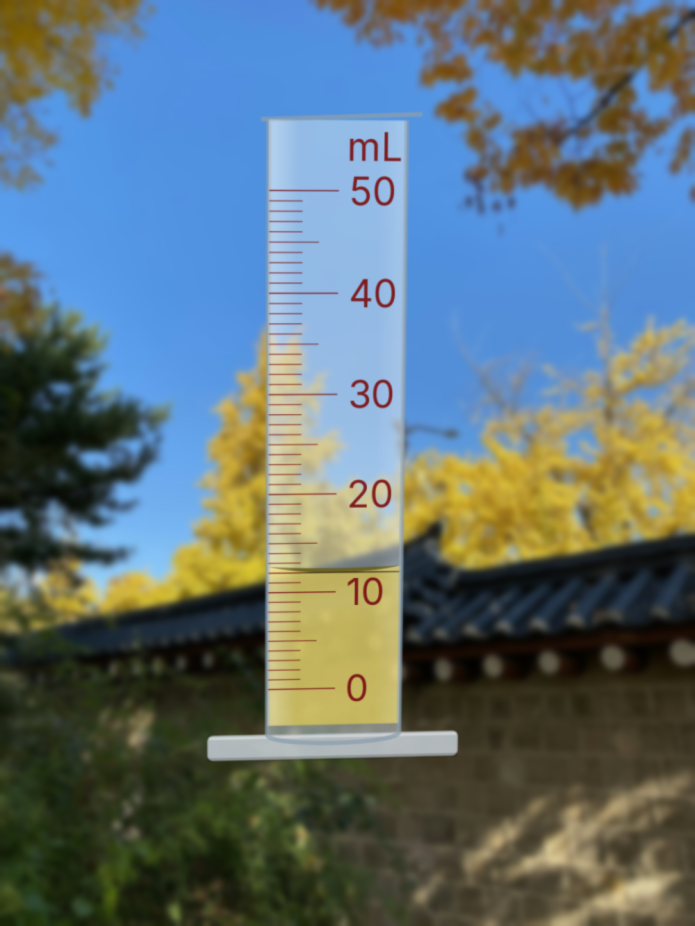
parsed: 12 mL
